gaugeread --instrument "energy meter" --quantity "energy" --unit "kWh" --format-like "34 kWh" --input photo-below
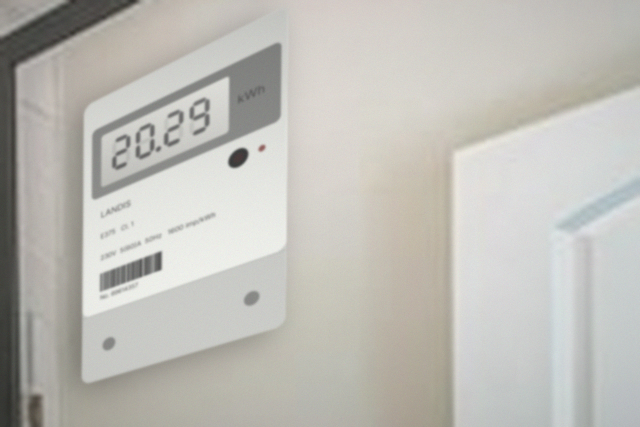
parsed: 20.29 kWh
